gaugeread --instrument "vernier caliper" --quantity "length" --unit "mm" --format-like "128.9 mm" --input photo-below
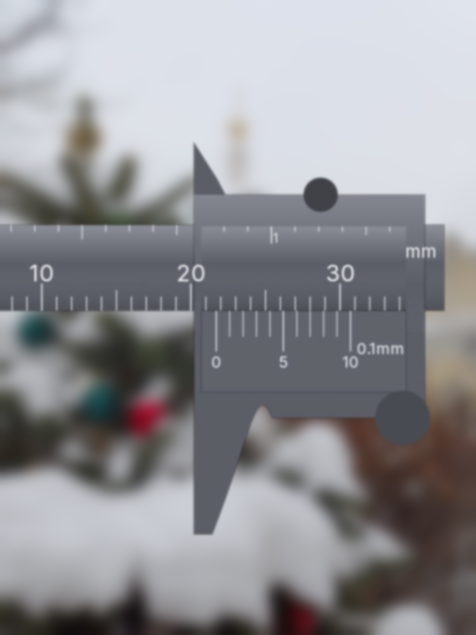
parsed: 21.7 mm
